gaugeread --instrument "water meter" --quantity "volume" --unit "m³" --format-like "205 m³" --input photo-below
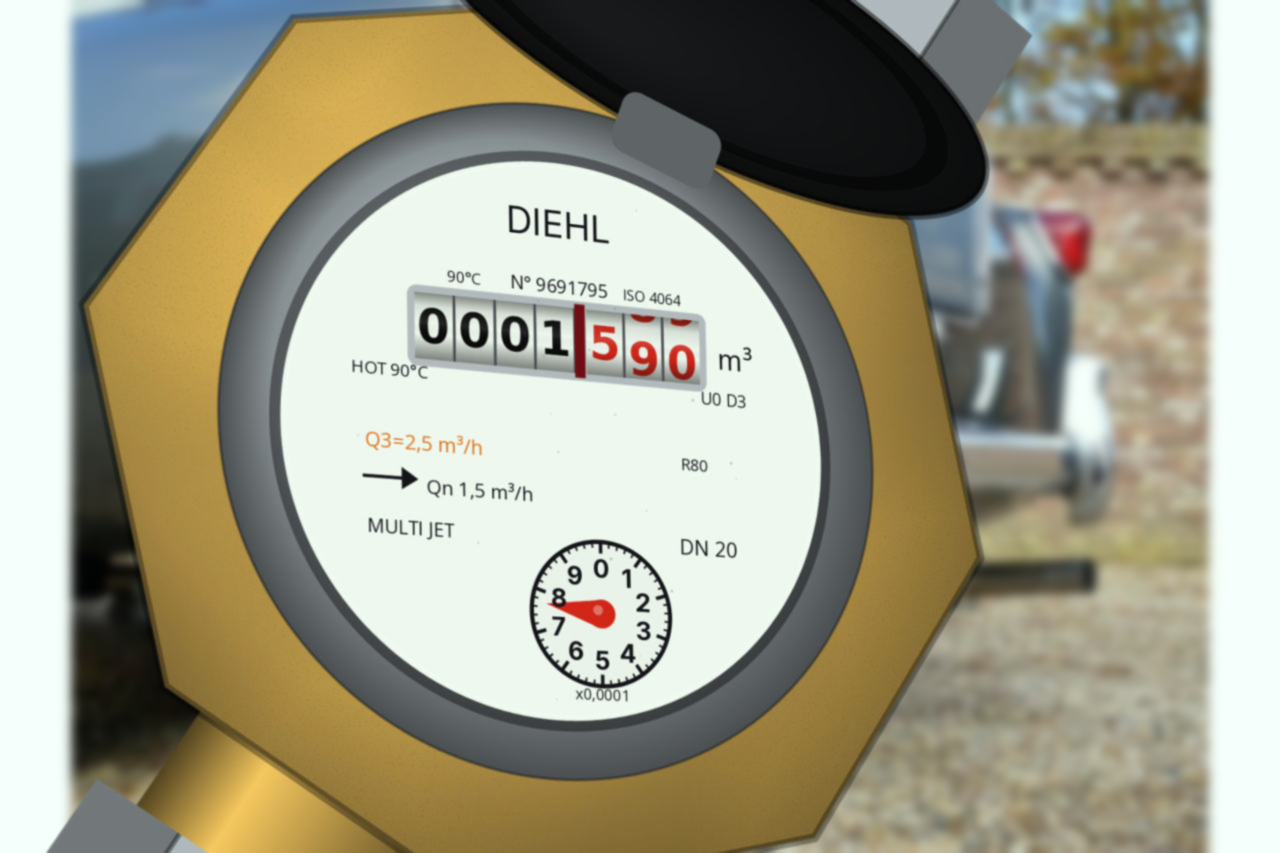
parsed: 1.5897 m³
